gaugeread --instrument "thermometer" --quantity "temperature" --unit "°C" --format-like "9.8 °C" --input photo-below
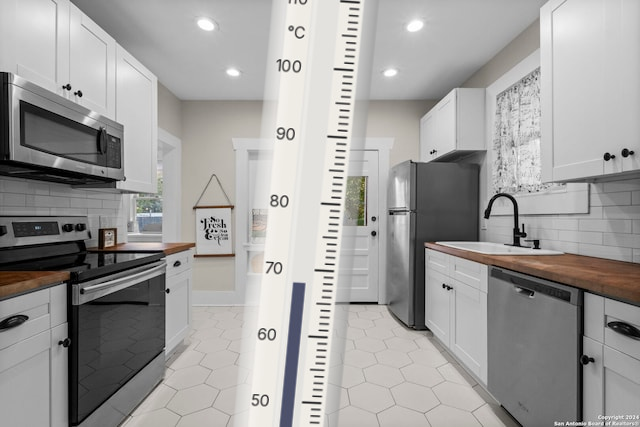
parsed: 68 °C
